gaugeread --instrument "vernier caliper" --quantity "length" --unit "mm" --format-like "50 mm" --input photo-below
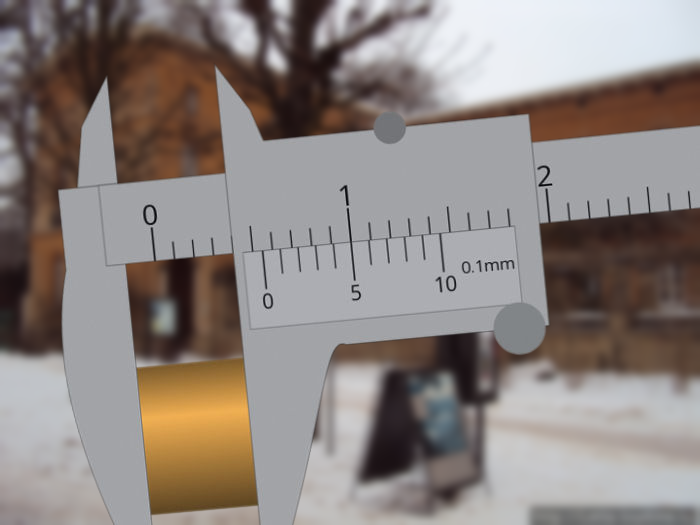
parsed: 5.5 mm
